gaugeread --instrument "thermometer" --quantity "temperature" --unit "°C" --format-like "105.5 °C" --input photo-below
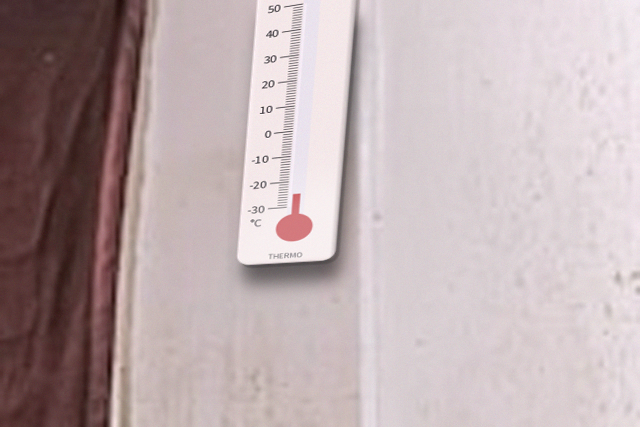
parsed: -25 °C
